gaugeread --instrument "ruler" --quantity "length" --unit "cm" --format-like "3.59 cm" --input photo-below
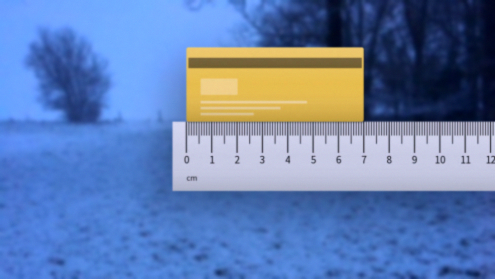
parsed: 7 cm
